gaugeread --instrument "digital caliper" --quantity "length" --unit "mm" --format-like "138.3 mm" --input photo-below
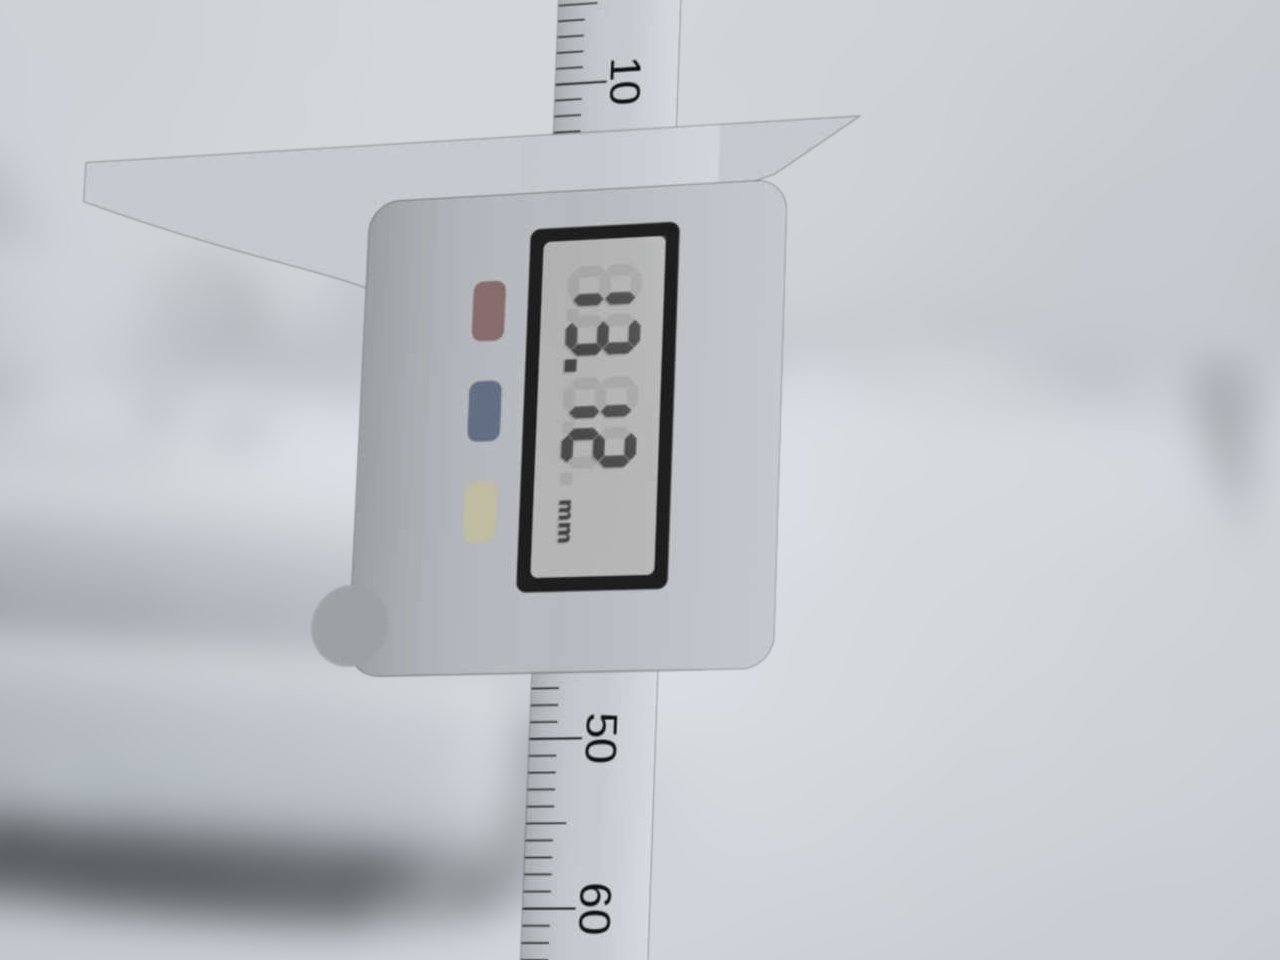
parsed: 13.12 mm
